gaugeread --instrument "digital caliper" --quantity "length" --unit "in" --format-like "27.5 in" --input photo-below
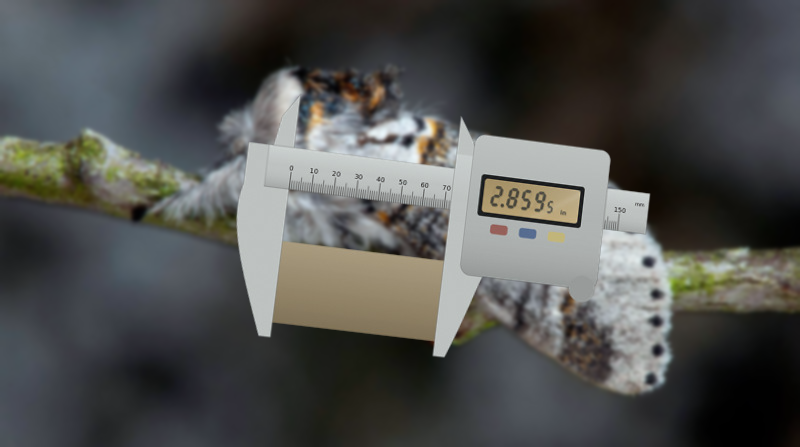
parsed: 2.8595 in
